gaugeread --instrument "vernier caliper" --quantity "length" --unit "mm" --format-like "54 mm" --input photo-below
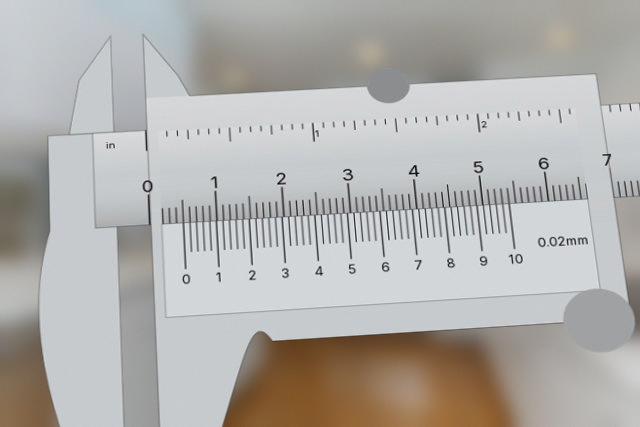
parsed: 5.0 mm
